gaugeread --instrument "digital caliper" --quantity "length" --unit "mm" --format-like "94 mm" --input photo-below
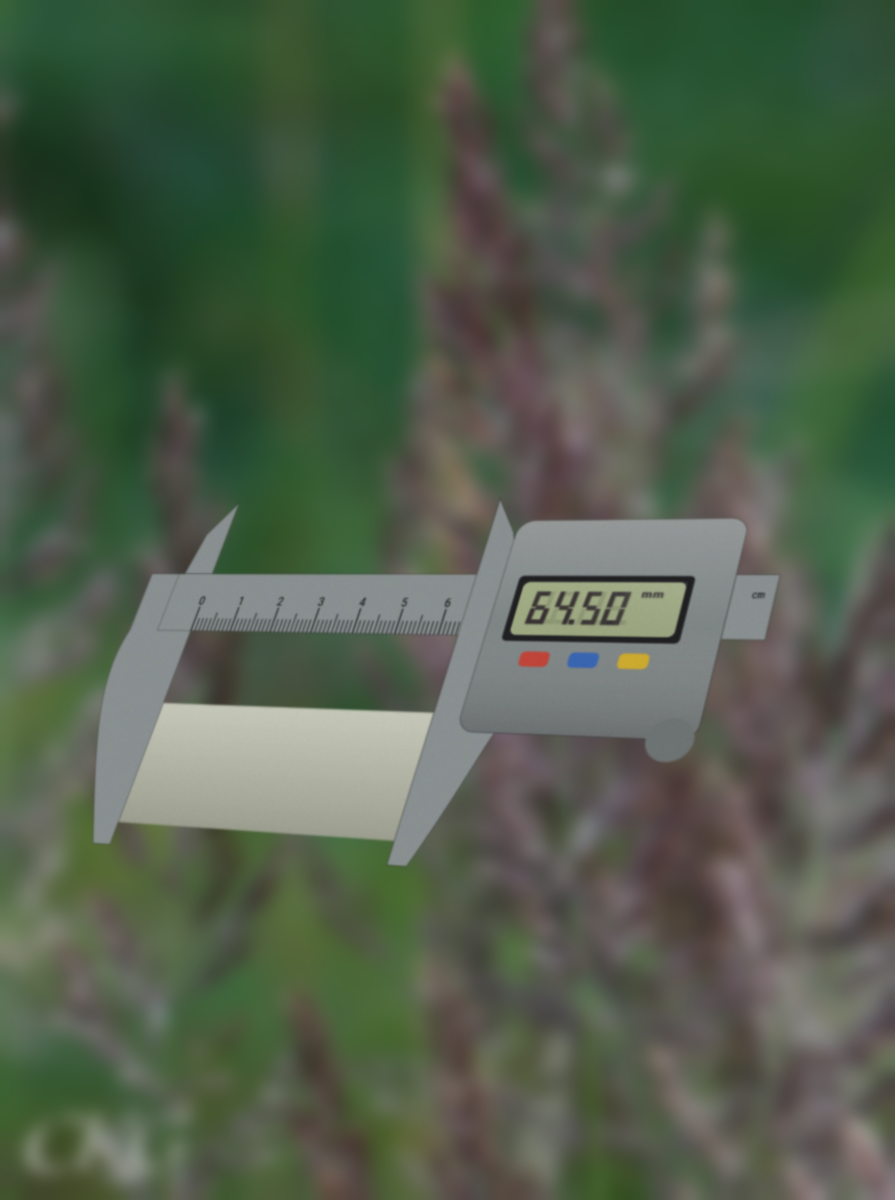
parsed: 64.50 mm
